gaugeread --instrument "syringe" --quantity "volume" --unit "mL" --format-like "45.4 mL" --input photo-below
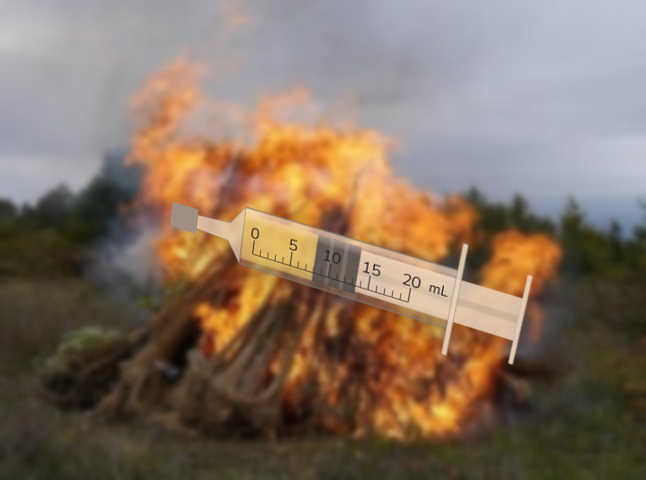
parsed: 8 mL
